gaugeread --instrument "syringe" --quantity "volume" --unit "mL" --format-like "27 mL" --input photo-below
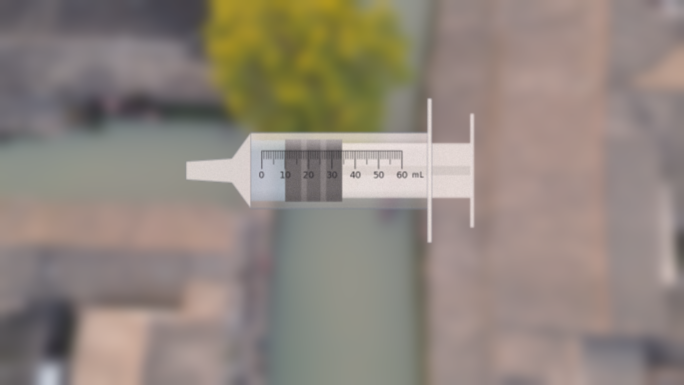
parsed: 10 mL
